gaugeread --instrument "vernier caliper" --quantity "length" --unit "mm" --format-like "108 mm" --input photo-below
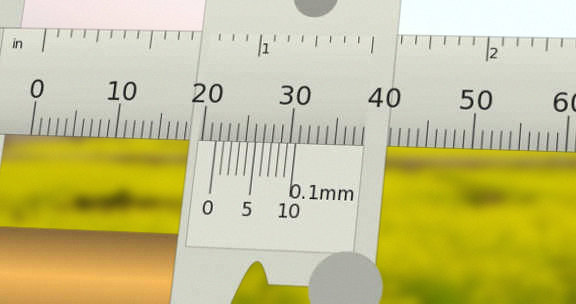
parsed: 21.6 mm
